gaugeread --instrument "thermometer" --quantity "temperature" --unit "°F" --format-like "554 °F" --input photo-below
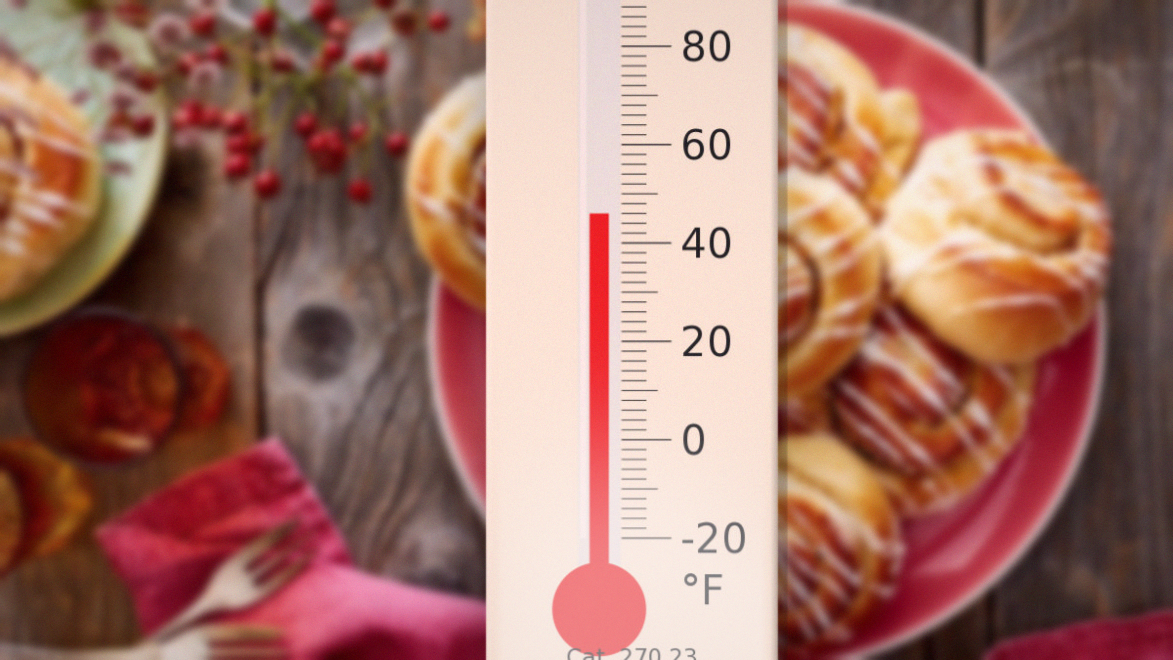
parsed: 46 °F
